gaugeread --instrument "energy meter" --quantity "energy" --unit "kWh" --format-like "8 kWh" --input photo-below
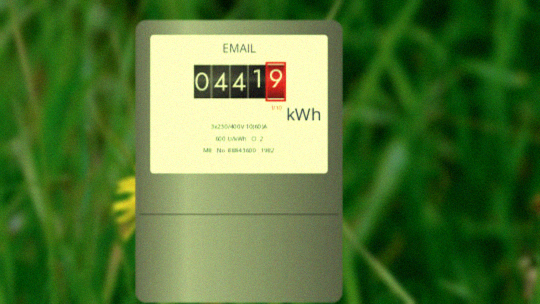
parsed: 441.9 kWh
